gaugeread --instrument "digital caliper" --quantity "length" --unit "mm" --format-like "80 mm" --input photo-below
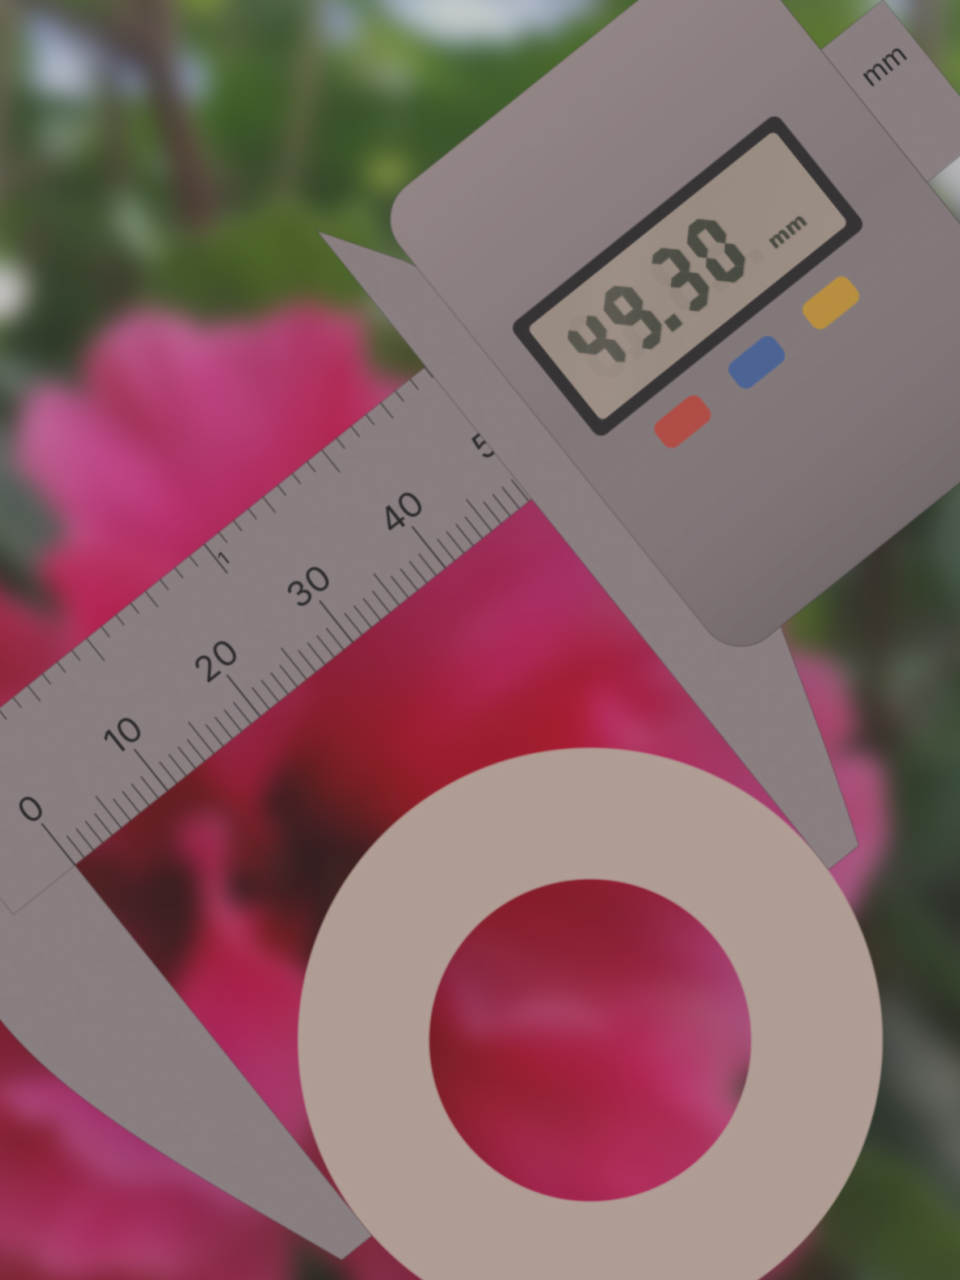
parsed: 49.30 mm
